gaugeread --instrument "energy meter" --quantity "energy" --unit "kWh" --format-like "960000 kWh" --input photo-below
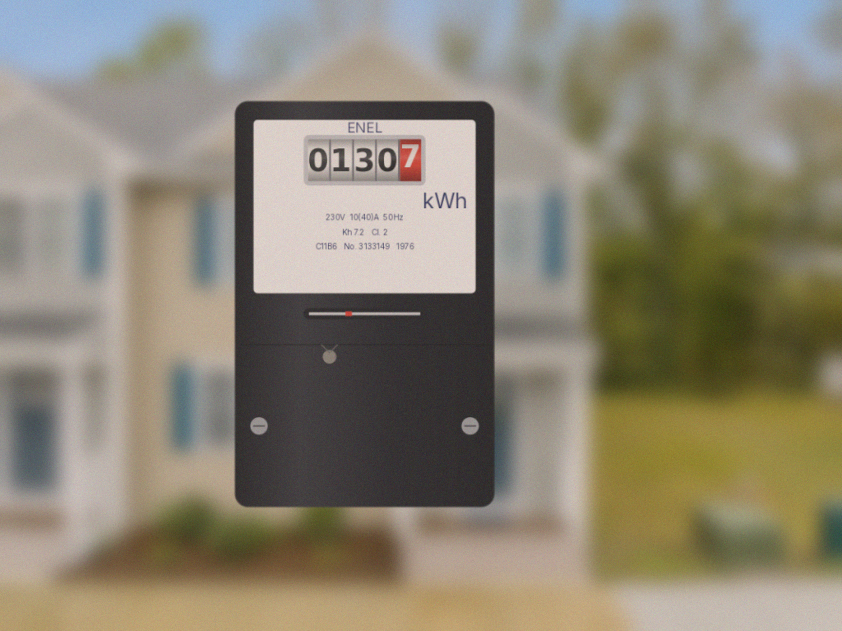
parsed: 130.7 kWh
